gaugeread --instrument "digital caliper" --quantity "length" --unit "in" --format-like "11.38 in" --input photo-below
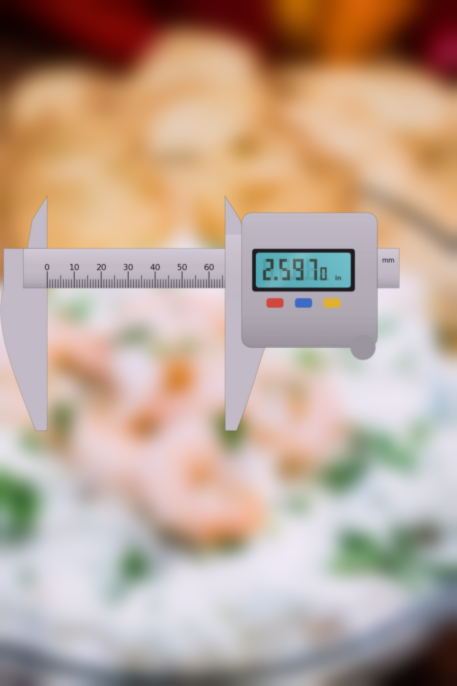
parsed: 2.5970 in
